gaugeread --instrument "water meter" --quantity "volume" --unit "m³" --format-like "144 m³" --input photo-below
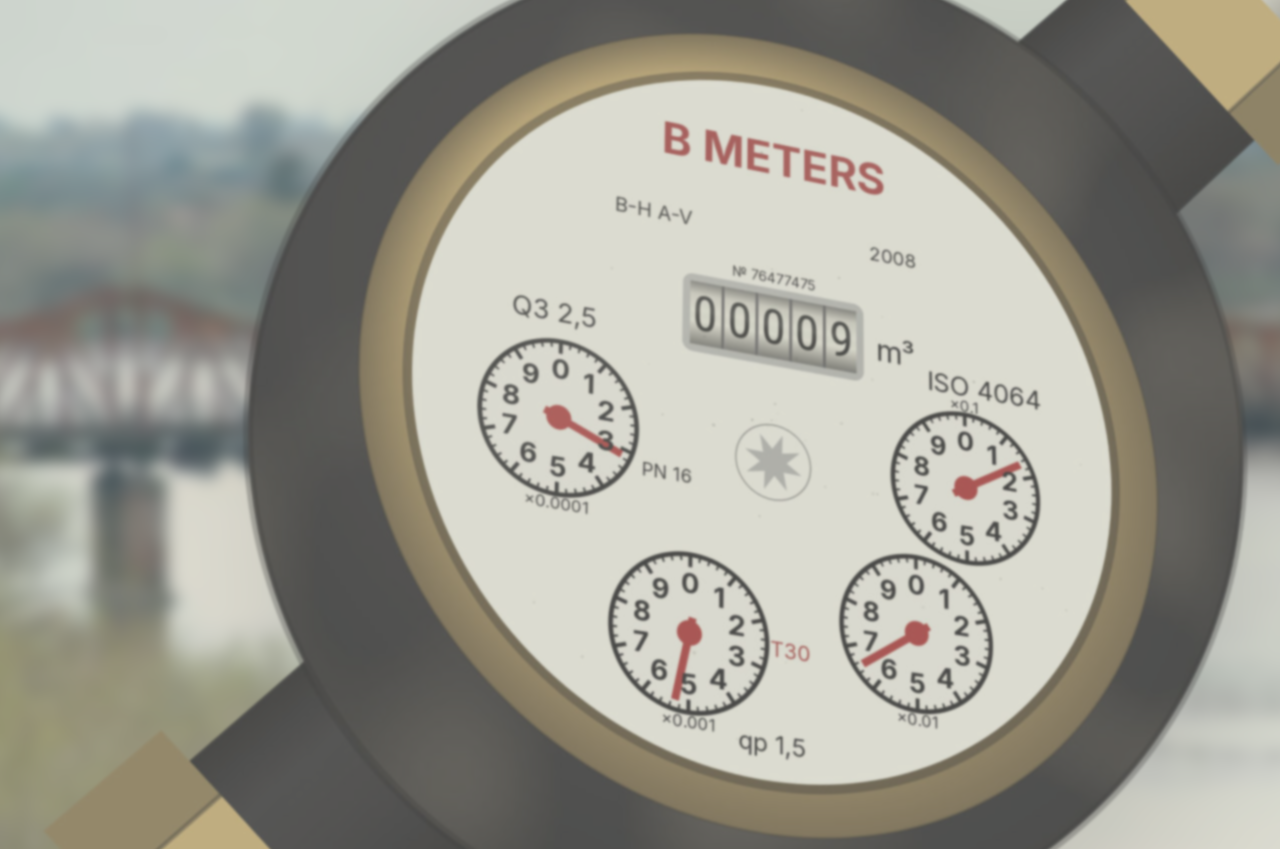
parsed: 9.1653 m³
